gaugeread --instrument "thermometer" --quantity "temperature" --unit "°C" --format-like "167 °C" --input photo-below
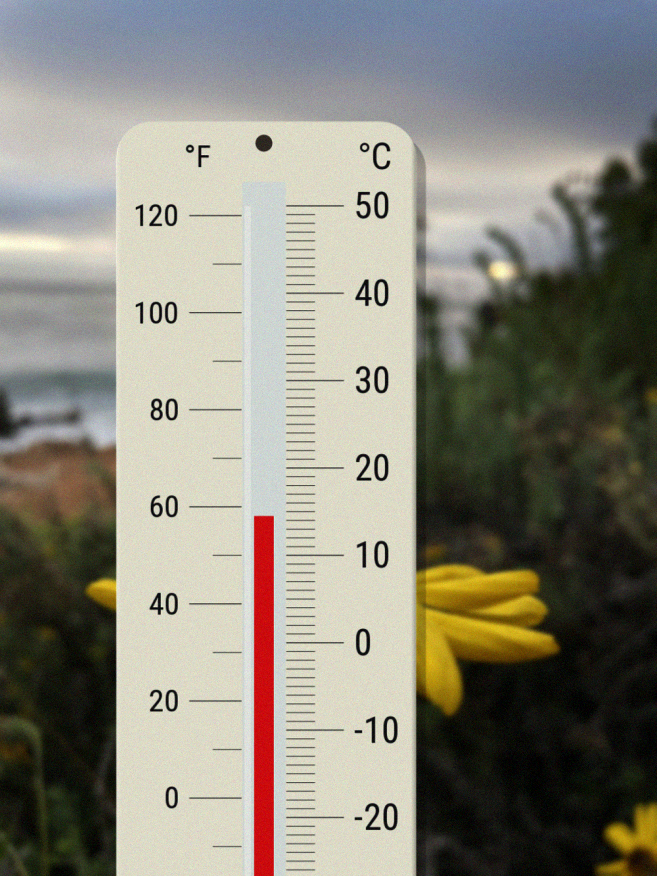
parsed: 14.5 °C
